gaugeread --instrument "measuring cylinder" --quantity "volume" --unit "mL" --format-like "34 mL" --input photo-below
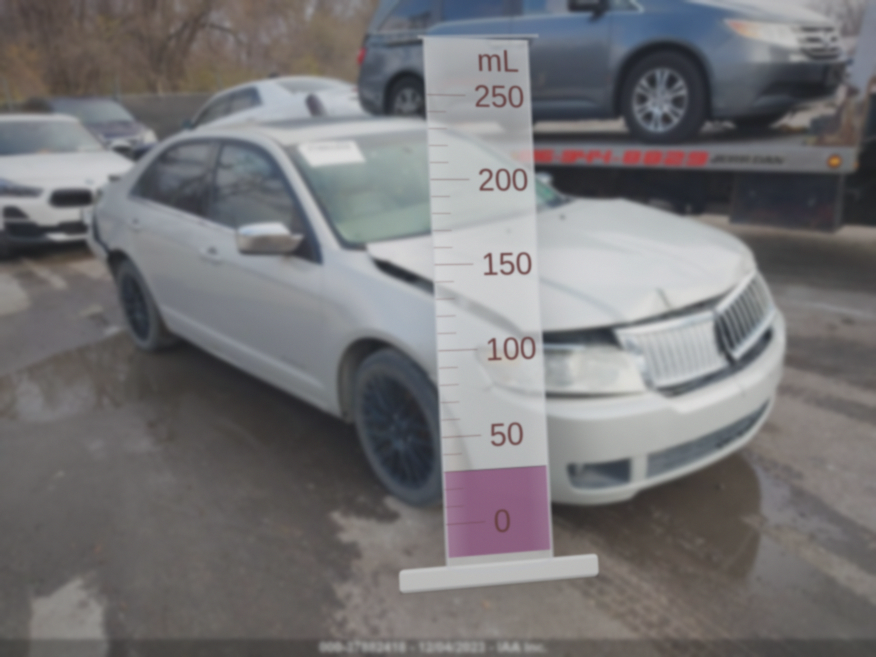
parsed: 30 mL
